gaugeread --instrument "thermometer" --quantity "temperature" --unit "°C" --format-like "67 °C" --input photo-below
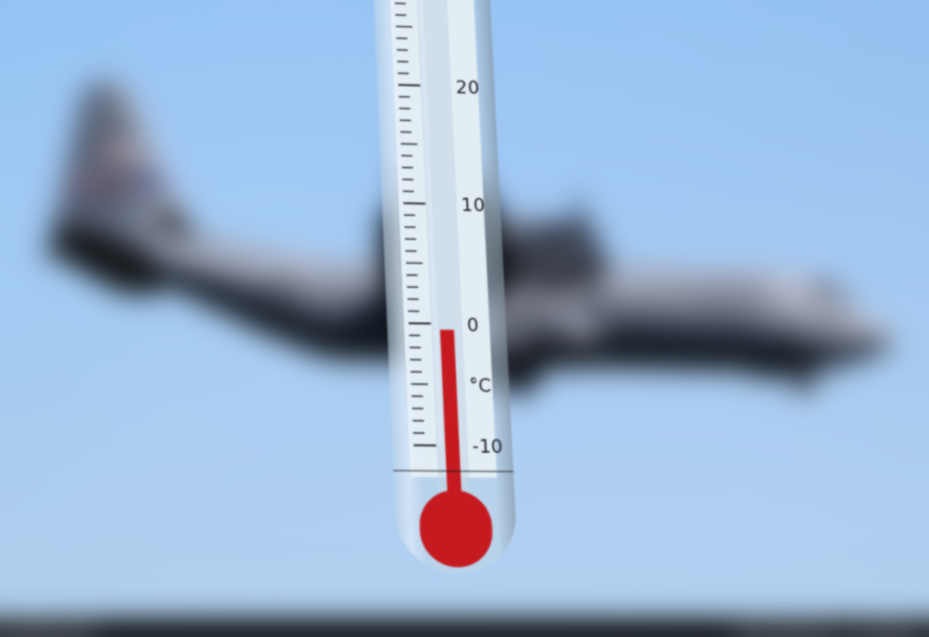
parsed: -0.5 °C
